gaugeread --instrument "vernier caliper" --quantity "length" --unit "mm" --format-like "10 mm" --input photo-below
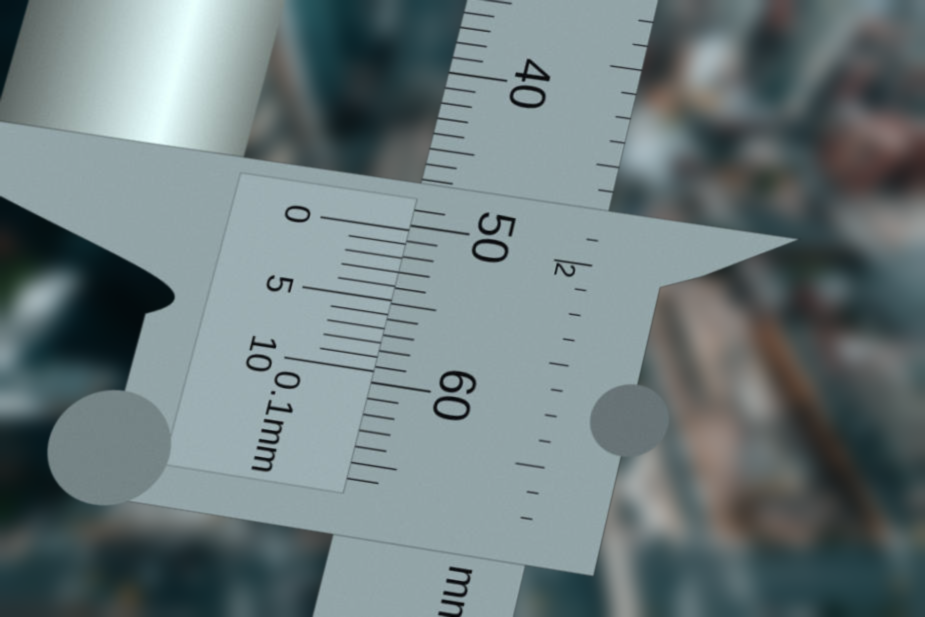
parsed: 50.3 mm
